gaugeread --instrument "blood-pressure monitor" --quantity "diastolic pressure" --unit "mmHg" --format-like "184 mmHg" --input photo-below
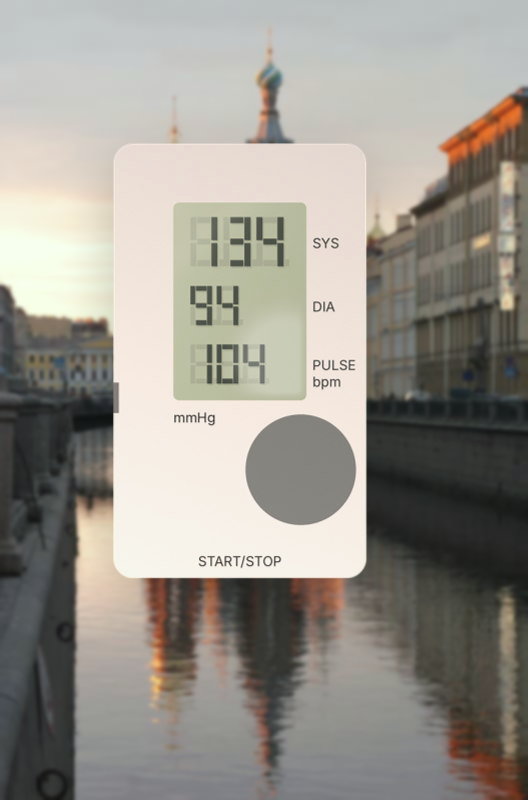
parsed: 94 mmHg
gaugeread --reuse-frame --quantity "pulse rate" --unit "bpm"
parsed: 104 bpm
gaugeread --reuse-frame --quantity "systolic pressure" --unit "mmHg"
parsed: 134 mmHg
